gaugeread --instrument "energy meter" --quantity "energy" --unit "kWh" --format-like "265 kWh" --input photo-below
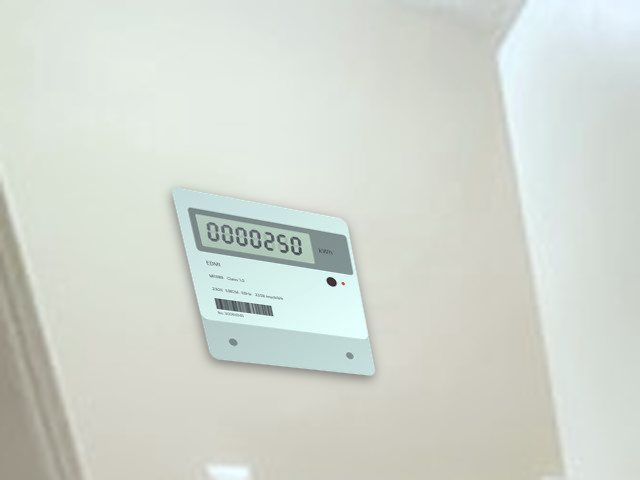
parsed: 250 kWh
